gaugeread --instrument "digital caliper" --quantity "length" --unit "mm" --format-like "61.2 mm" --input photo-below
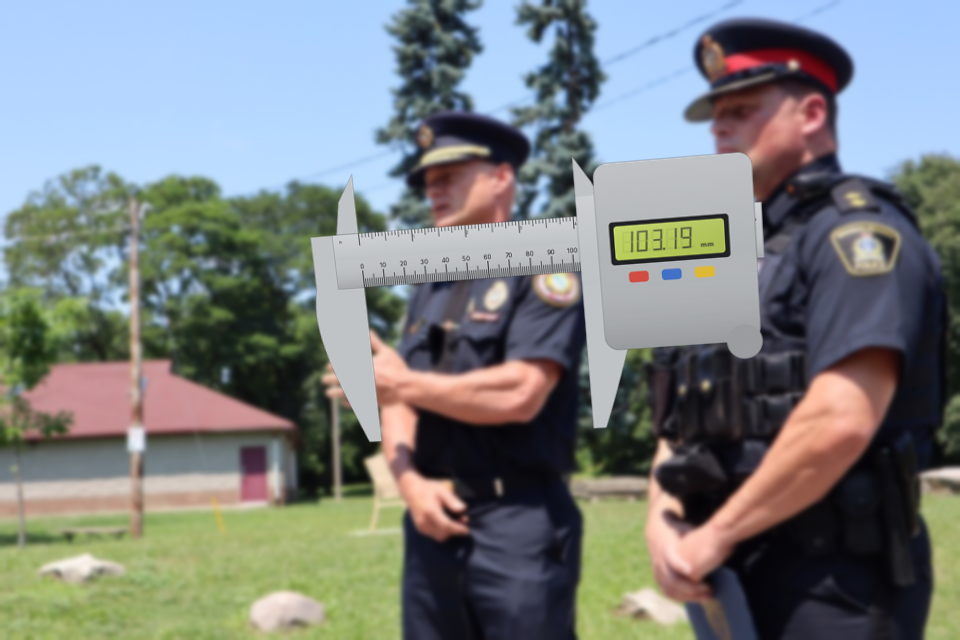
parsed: 103.19 mm
